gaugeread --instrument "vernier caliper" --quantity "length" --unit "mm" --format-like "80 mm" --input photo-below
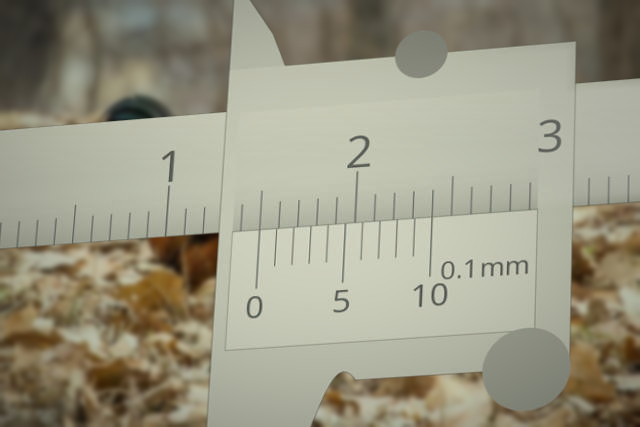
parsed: 15.0 mm
